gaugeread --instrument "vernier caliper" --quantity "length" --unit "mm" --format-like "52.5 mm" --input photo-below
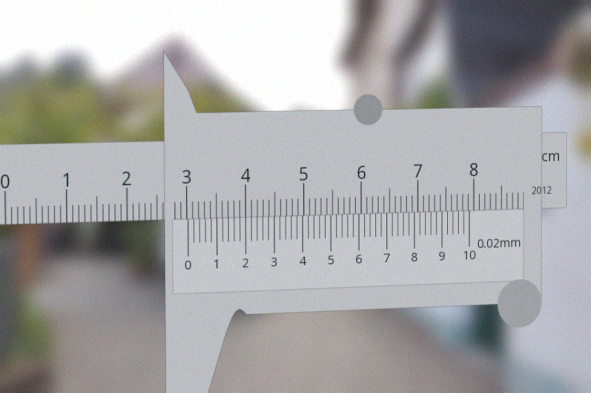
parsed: 30.2 mm
